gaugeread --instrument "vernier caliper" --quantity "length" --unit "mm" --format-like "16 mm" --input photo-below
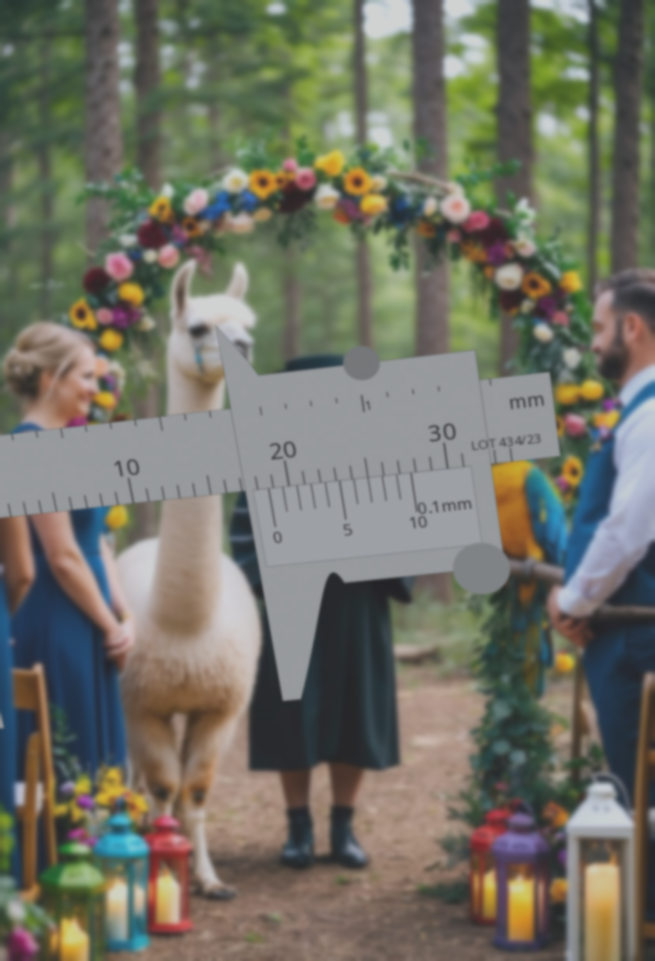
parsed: 18.7 mm
